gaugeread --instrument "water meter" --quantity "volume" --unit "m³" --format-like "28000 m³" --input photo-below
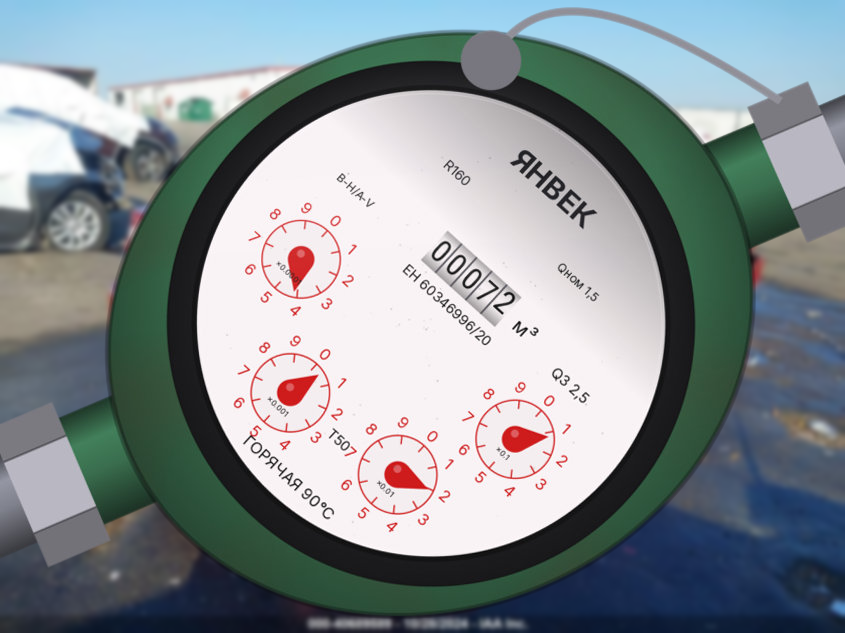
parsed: 72.1204 m³
